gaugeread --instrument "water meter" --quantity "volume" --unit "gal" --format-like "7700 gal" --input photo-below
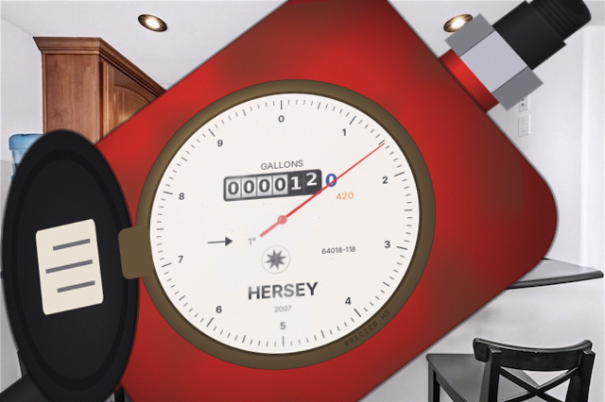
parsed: 121.5 gal
